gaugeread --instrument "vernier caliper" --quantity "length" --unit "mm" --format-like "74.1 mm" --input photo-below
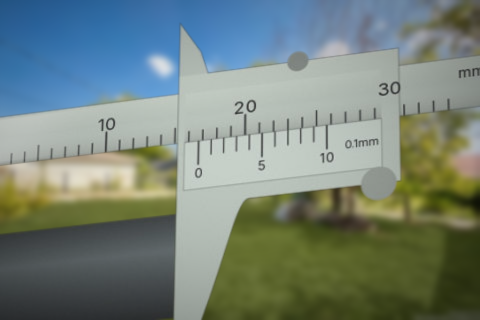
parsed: 16.7 mm
